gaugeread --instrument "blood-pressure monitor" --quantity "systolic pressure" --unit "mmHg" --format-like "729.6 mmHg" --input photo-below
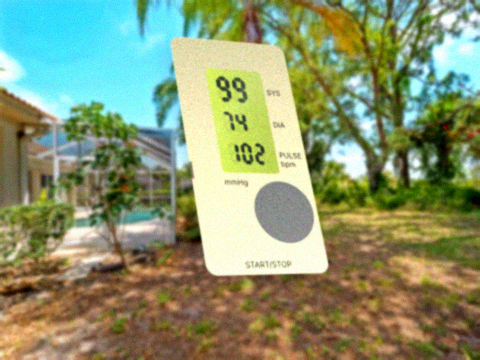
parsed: 99 mmHg
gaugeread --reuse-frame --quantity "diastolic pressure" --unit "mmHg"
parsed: 74 mmHg
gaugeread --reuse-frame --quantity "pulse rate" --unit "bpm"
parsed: 102 bpm
